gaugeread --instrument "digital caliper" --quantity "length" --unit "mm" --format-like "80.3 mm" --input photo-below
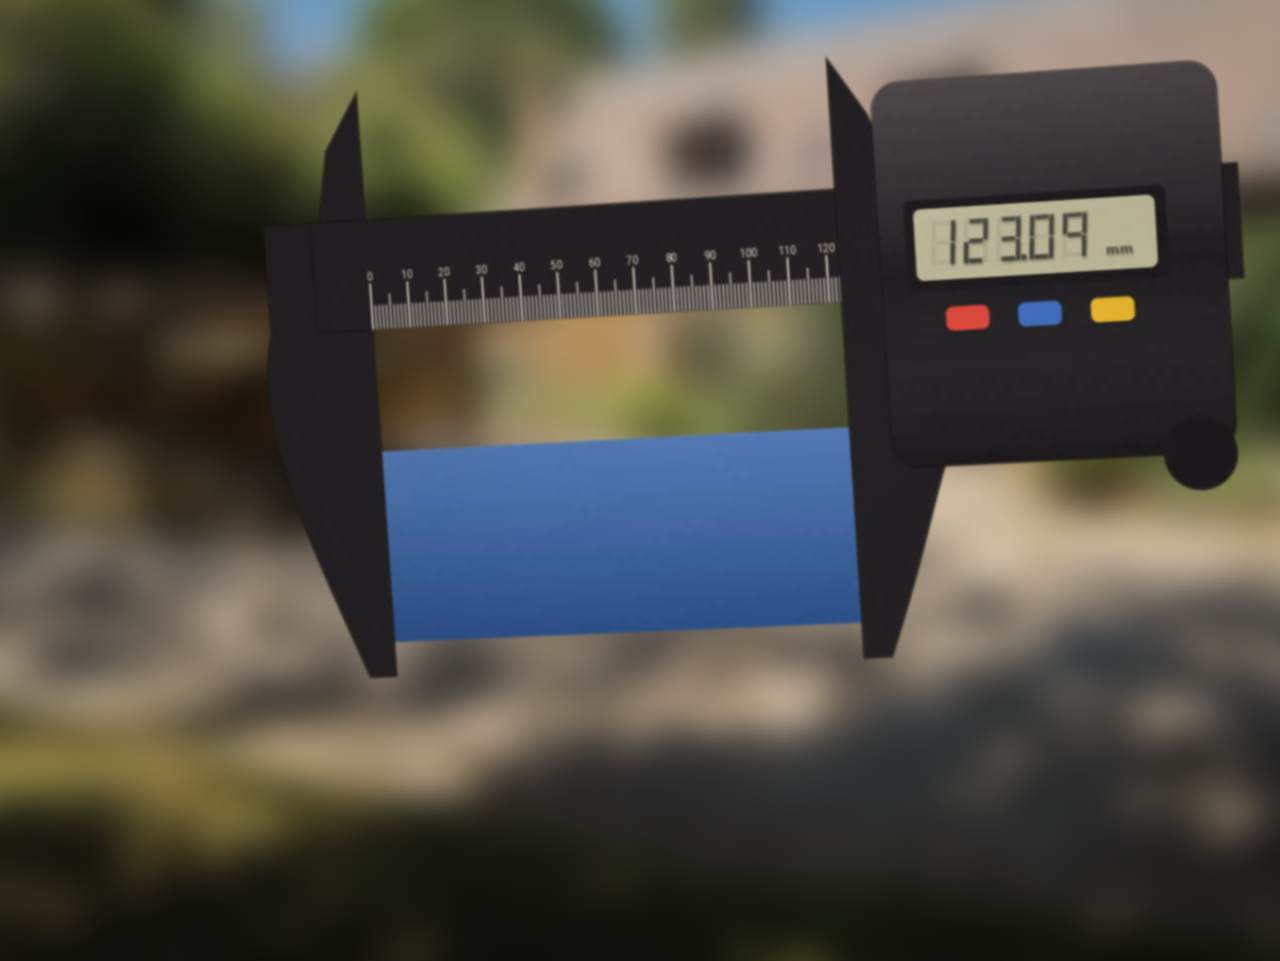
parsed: 123.09 mm
